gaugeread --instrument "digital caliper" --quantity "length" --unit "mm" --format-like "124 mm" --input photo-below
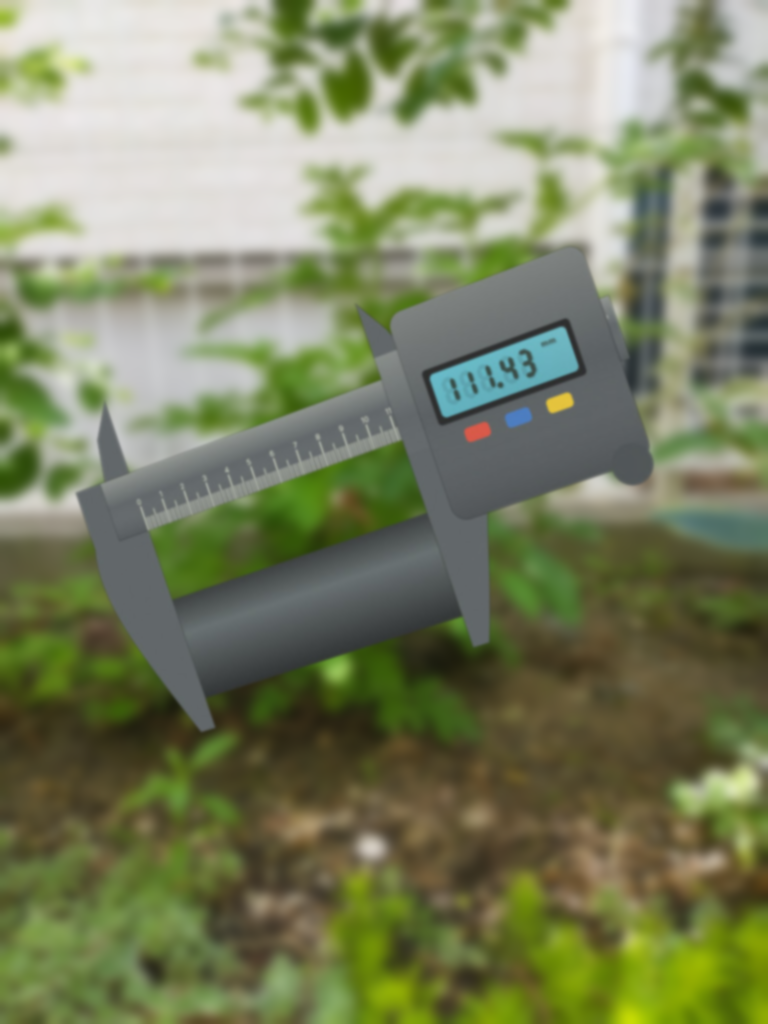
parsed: 111.43 mm
